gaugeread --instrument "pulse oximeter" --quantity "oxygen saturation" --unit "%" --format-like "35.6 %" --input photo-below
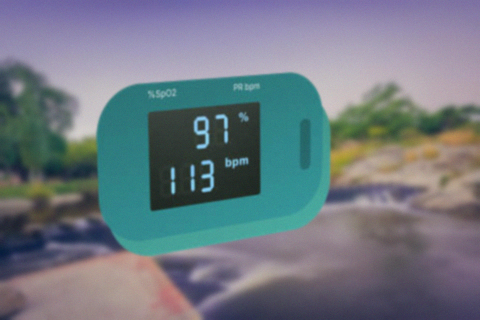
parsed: 97 %
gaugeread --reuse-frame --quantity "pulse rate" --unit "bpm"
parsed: 113 bpm
